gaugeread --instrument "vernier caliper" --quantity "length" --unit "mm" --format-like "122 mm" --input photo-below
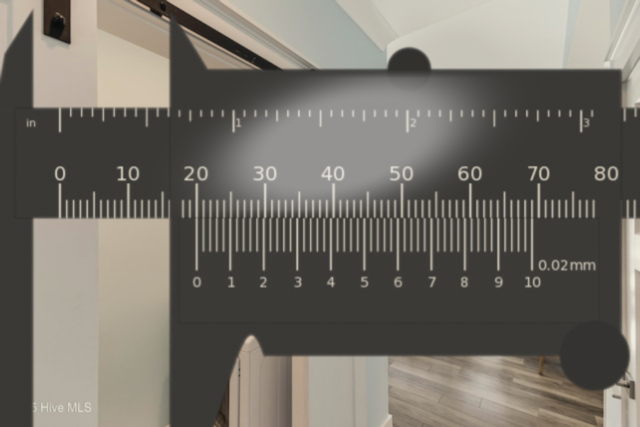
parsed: 20.0 mm
